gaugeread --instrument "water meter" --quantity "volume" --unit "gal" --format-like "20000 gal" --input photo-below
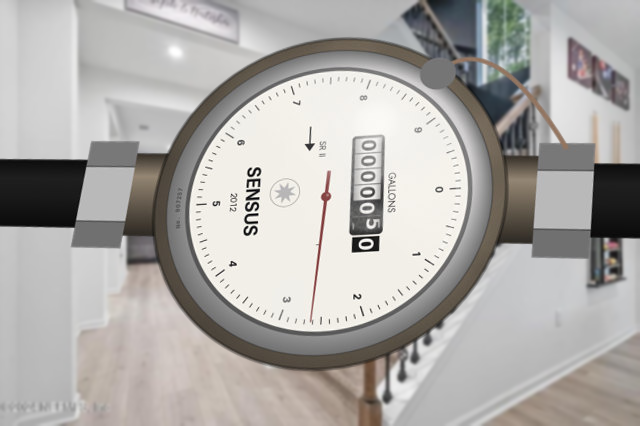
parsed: 52.6 gal
